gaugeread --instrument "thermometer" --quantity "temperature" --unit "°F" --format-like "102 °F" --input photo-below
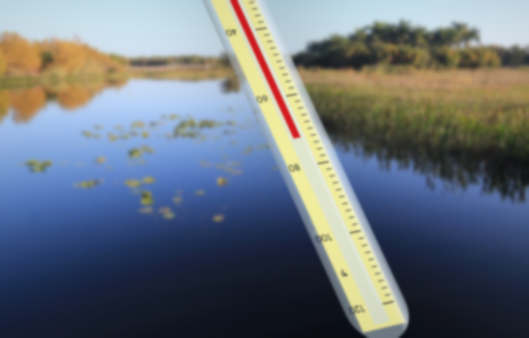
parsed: 72 °F
